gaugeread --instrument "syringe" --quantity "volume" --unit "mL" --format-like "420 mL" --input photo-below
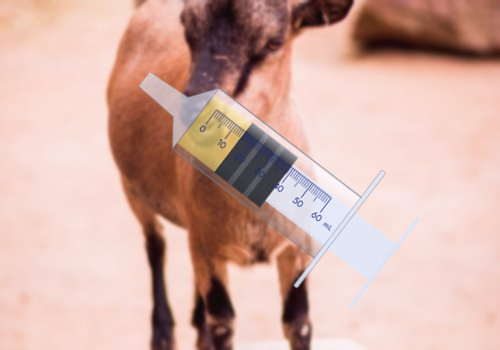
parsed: 15 mL
